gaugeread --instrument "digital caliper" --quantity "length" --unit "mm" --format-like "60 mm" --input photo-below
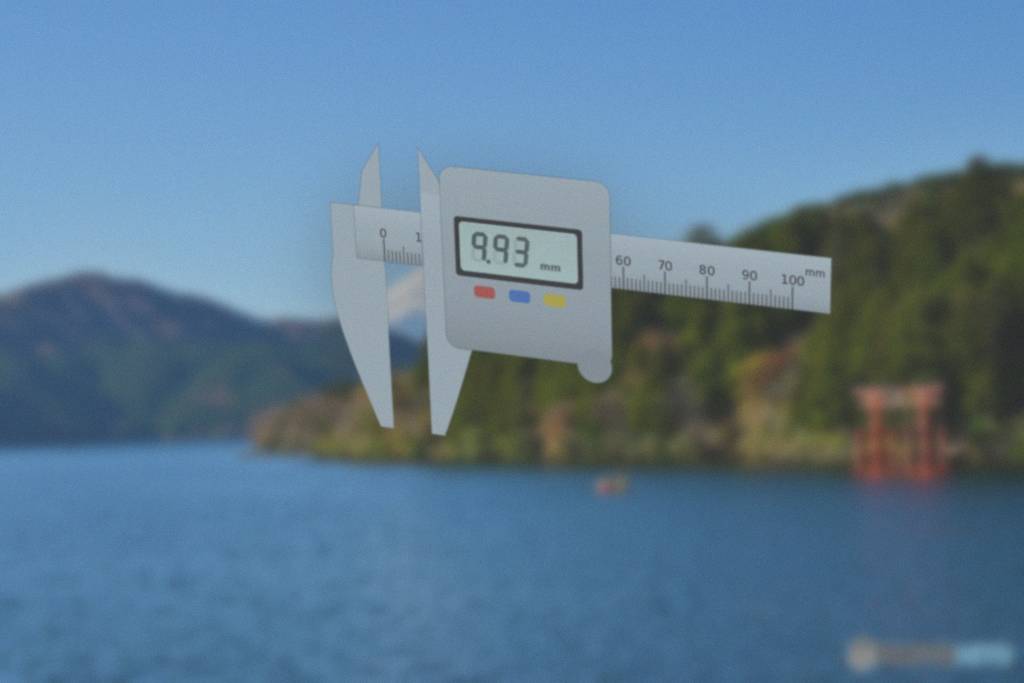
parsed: 9.93 mm
